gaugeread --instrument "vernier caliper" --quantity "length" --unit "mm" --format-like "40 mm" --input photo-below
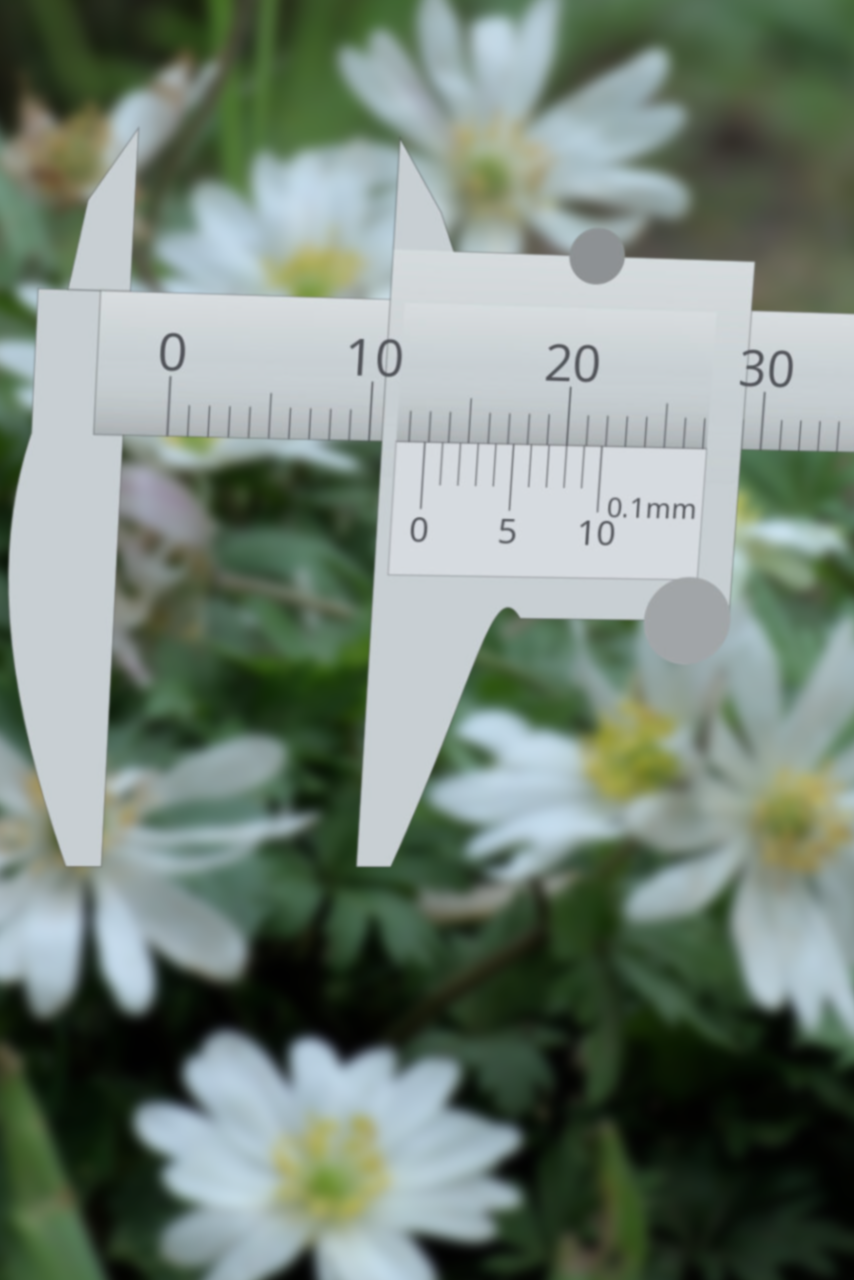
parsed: 12.8 mm
